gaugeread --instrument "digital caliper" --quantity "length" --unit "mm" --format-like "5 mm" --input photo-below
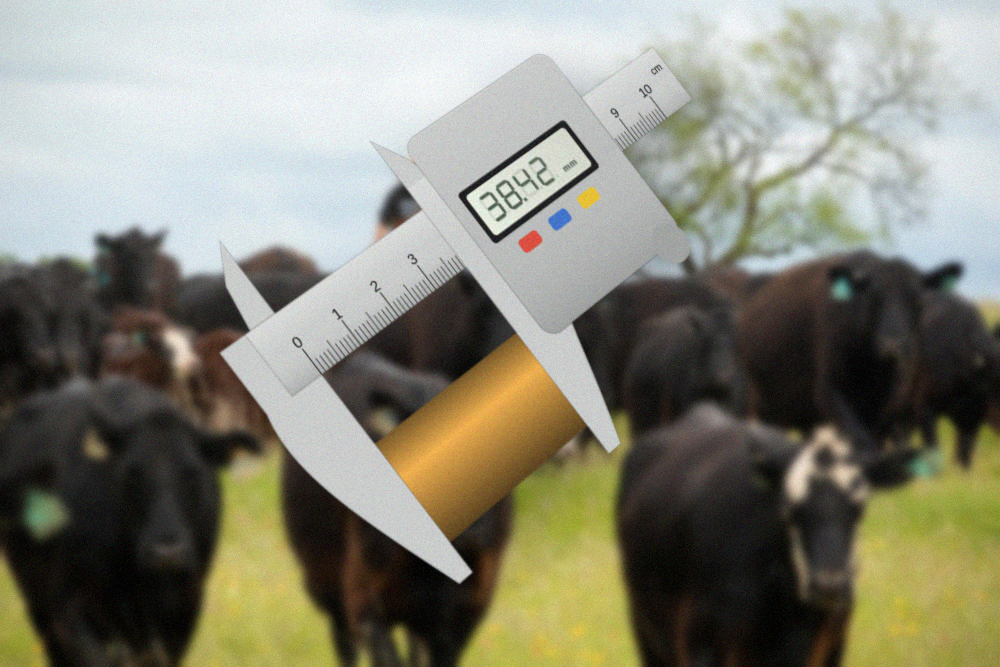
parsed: 38.42 mm
